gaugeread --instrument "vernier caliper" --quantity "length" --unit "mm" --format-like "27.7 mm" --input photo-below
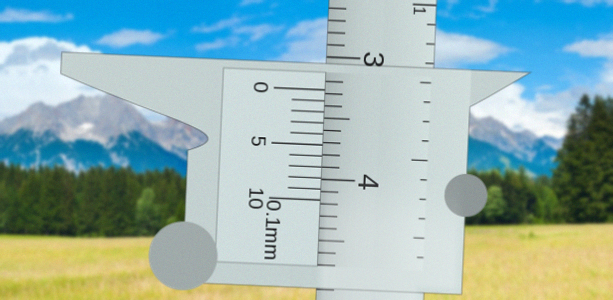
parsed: 32.7 mm
